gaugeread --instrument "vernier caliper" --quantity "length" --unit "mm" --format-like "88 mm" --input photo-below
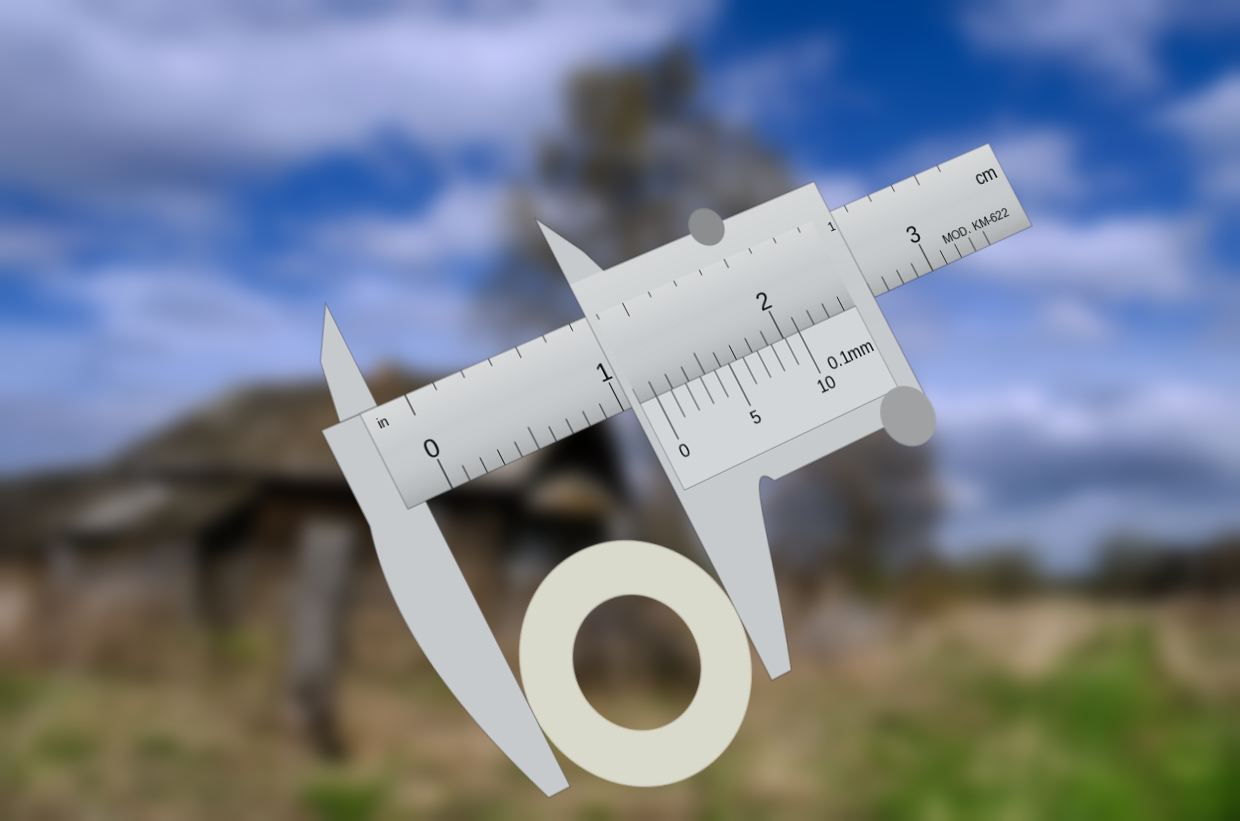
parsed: 12.0 mm
